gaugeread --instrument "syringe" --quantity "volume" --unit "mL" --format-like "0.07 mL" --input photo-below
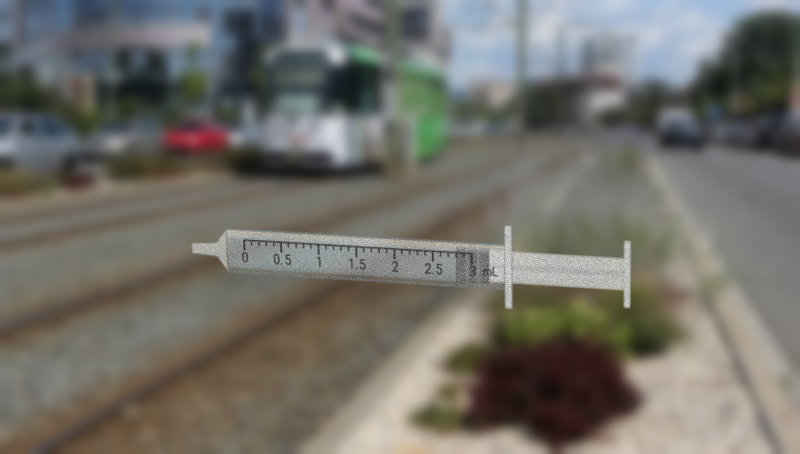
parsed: 2.8 mL
